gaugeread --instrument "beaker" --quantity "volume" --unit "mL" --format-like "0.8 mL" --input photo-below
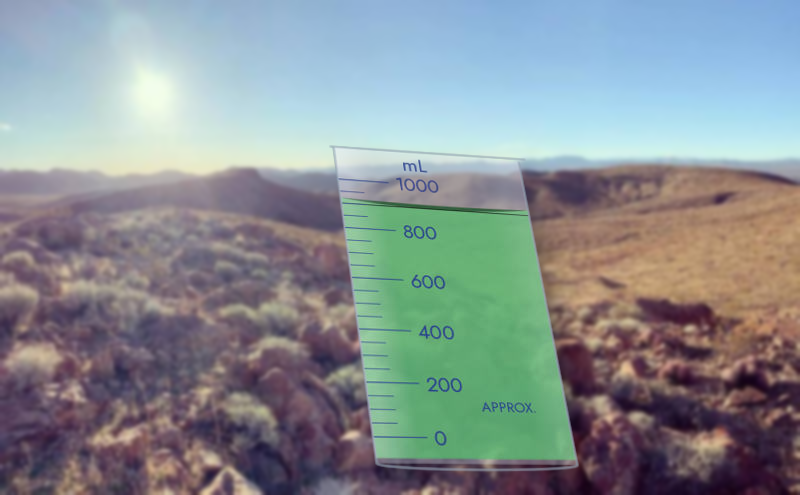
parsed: 900 mL
